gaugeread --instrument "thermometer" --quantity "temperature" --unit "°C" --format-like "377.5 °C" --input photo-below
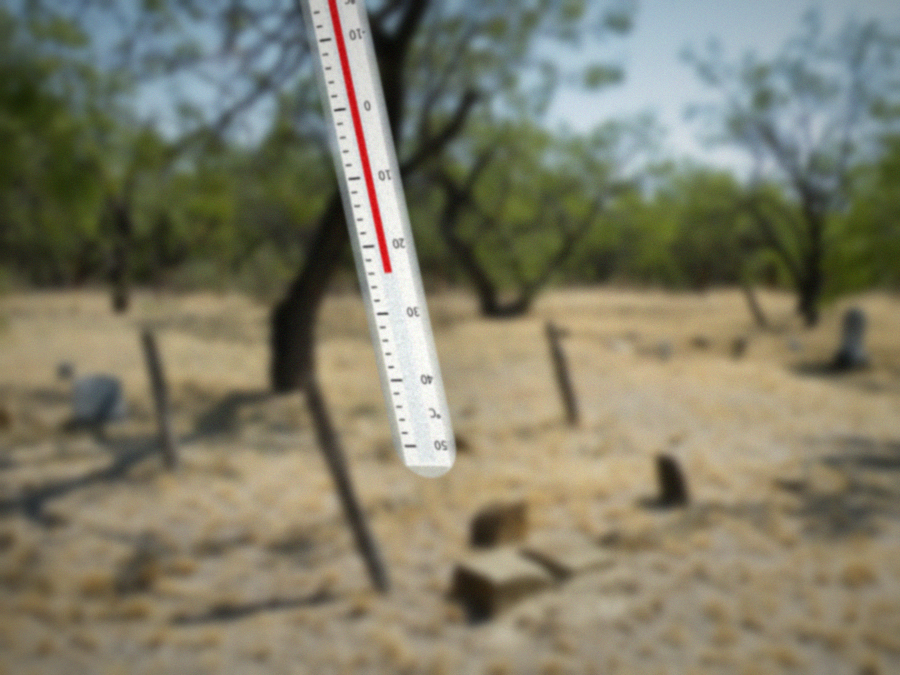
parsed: 24 °C
